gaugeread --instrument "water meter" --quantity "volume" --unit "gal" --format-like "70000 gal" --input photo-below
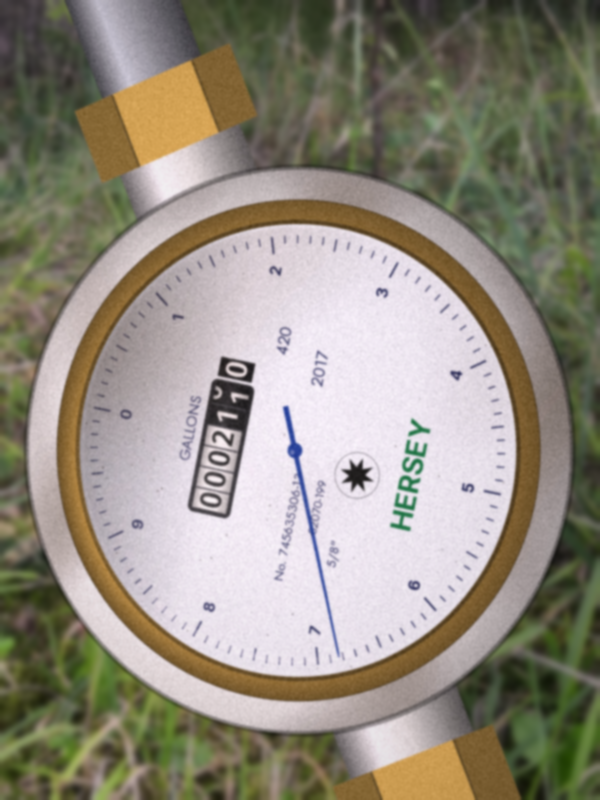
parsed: 2106.8 gal
